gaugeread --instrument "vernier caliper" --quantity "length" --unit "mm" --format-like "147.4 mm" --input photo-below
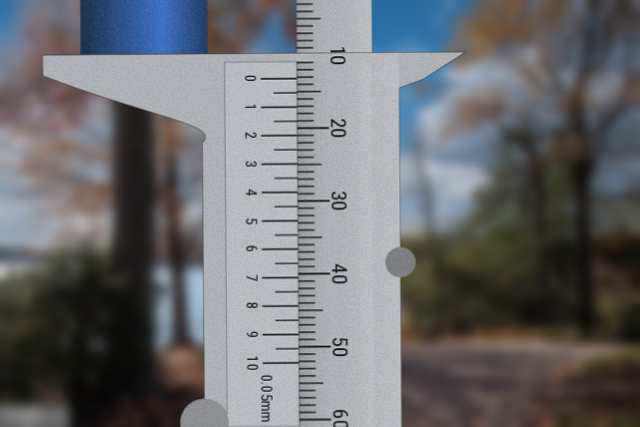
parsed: 13.2 mm
